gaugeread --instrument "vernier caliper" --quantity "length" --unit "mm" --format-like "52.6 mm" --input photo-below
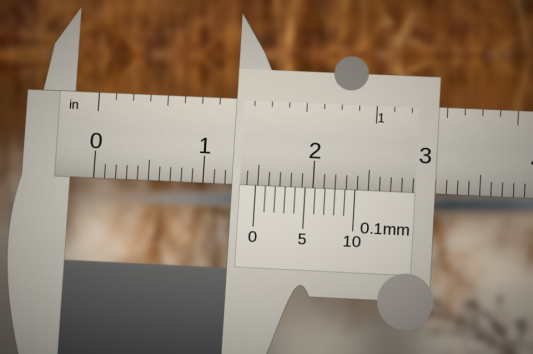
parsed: 14.8 mm
